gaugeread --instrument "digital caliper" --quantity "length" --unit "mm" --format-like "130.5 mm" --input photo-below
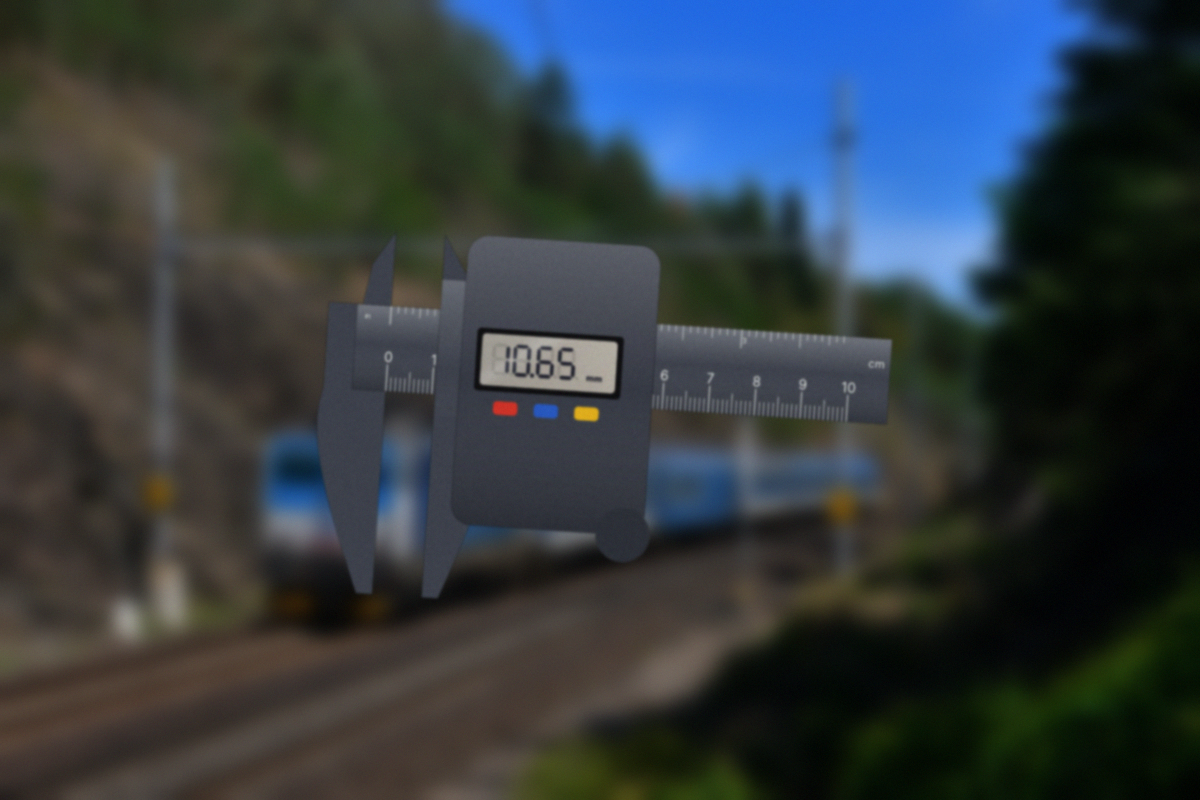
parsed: 10.65 mm
